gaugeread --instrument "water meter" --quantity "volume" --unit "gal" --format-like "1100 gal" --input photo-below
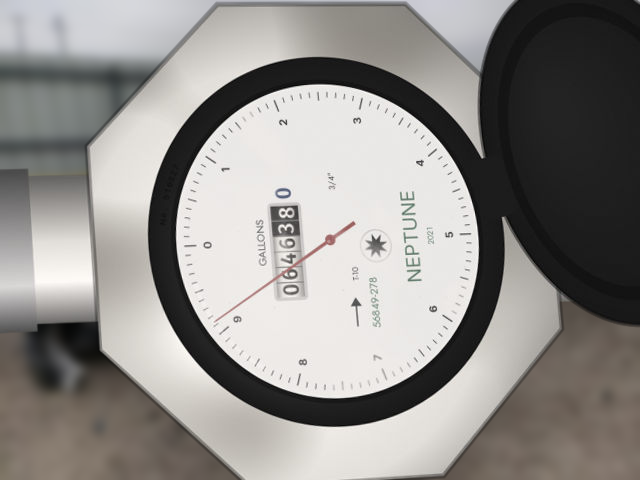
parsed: 646379.1 gal
